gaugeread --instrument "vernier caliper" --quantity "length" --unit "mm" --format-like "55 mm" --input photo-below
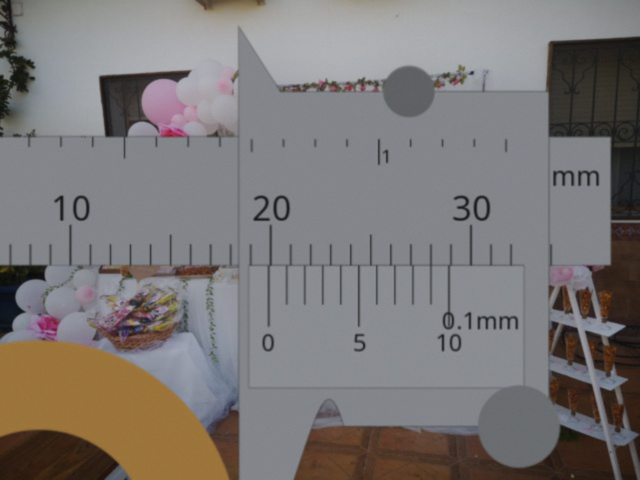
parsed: 19.9 mm
